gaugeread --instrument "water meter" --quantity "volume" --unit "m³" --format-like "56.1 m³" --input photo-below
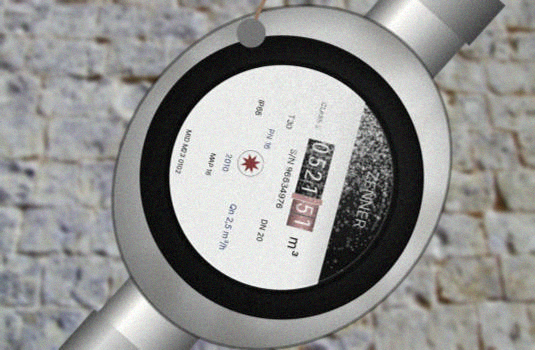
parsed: 521.51 m³
